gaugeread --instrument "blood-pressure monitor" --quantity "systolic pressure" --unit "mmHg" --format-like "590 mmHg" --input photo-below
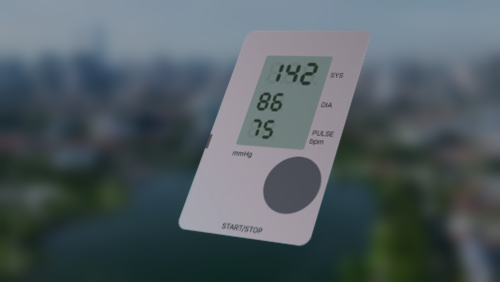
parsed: 142 mmHg
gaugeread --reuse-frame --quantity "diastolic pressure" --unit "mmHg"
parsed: 86 mmHg
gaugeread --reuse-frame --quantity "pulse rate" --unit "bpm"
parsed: 75 bpm
